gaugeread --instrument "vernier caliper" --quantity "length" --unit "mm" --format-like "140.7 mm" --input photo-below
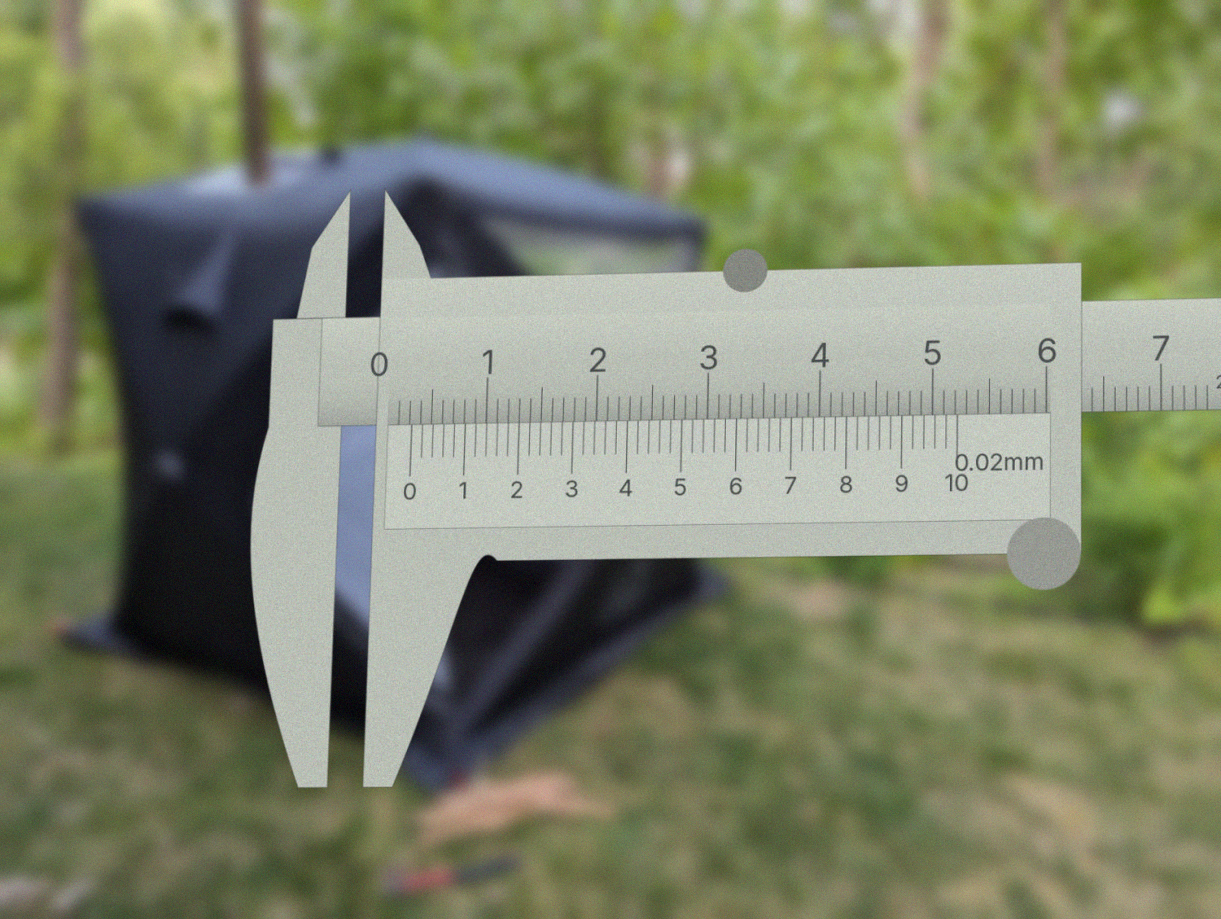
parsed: 3.2 mm
